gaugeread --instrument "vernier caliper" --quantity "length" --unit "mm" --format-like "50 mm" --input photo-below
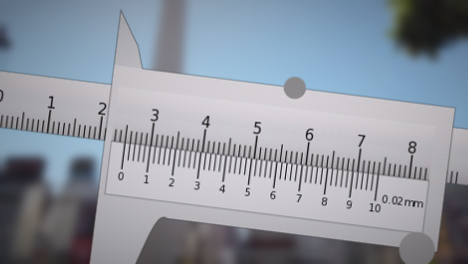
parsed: 25.0 mm
